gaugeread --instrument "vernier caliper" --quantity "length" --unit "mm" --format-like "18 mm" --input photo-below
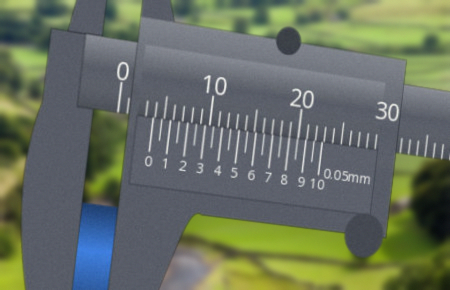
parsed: 3.8 mm
